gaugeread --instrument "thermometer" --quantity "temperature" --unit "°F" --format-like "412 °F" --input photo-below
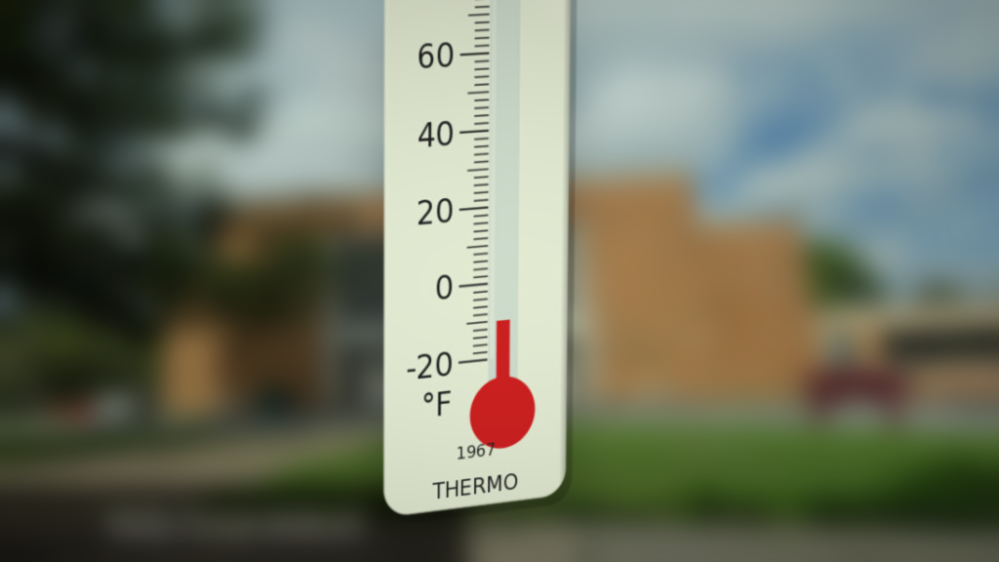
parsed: -10 °F
